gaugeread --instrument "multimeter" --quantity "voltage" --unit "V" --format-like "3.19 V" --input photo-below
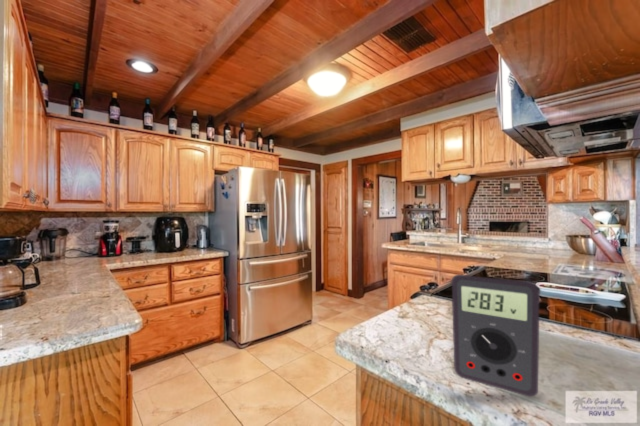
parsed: 283 V
